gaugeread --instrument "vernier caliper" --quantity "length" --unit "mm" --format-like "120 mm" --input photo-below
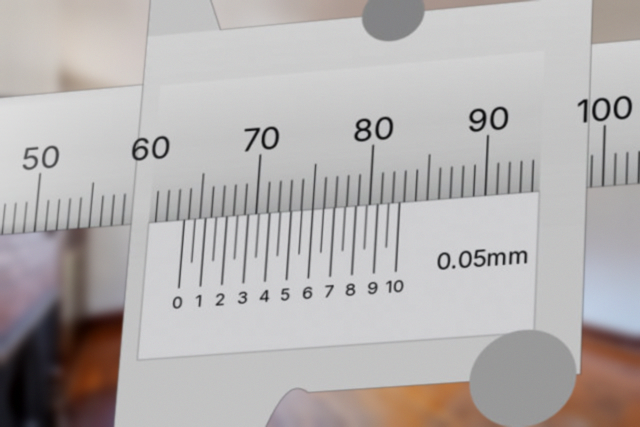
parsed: 63.6 mm
